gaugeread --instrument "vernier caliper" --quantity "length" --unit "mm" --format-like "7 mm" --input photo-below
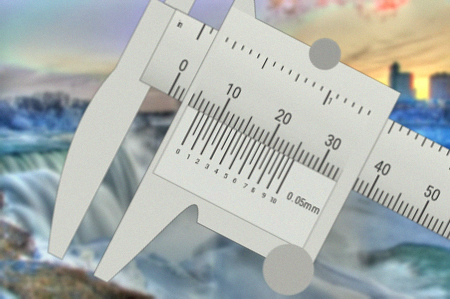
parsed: 6.2 mm
